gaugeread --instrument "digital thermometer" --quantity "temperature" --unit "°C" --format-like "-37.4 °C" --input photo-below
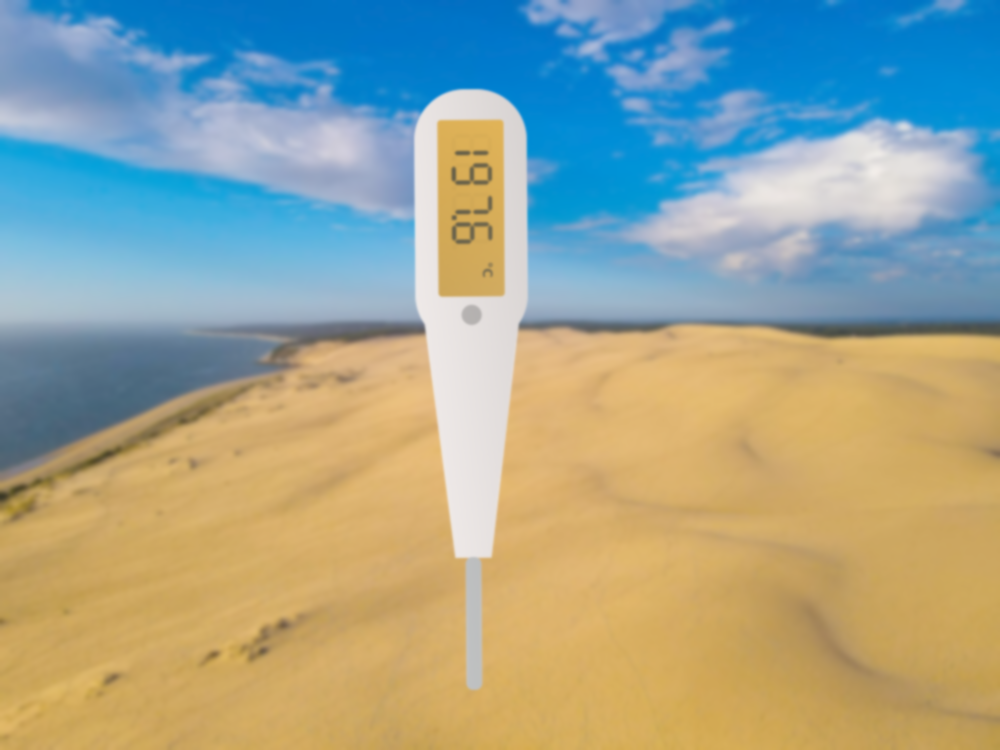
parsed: 197.6 °C
